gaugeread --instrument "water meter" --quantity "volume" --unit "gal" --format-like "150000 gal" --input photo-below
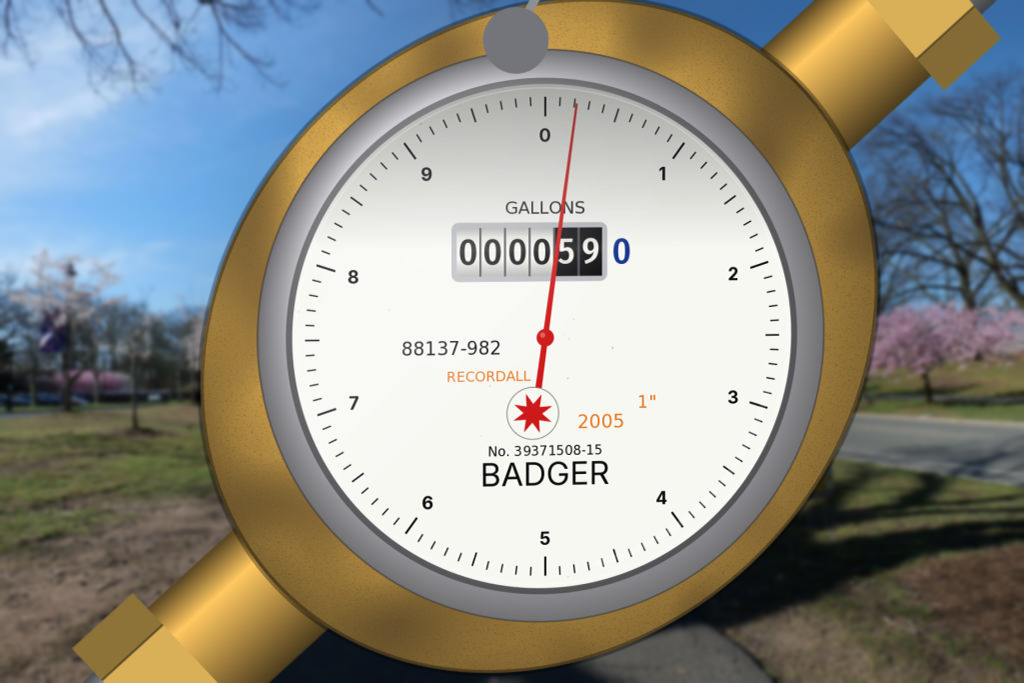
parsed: 590.2 gal
